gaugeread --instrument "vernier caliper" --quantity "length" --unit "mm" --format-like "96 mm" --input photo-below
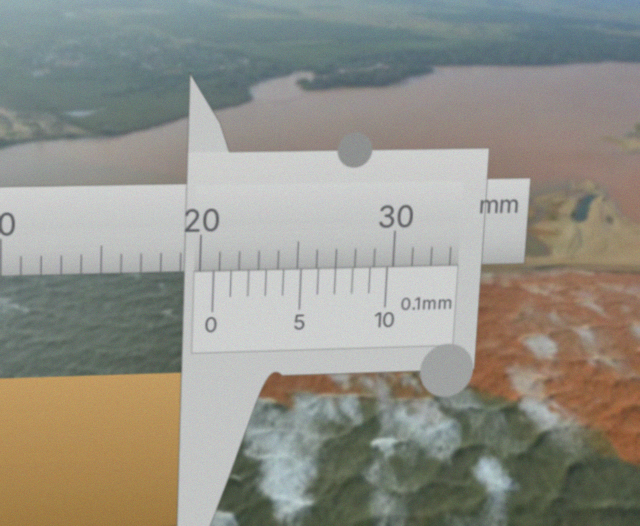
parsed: 20.7 mm
